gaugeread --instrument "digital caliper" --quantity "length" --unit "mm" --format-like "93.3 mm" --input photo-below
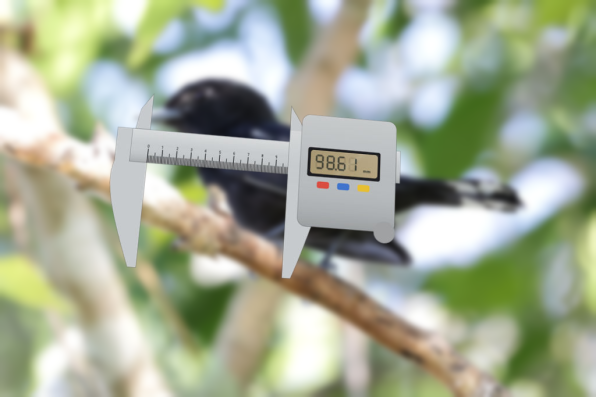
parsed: 98.61 mm
